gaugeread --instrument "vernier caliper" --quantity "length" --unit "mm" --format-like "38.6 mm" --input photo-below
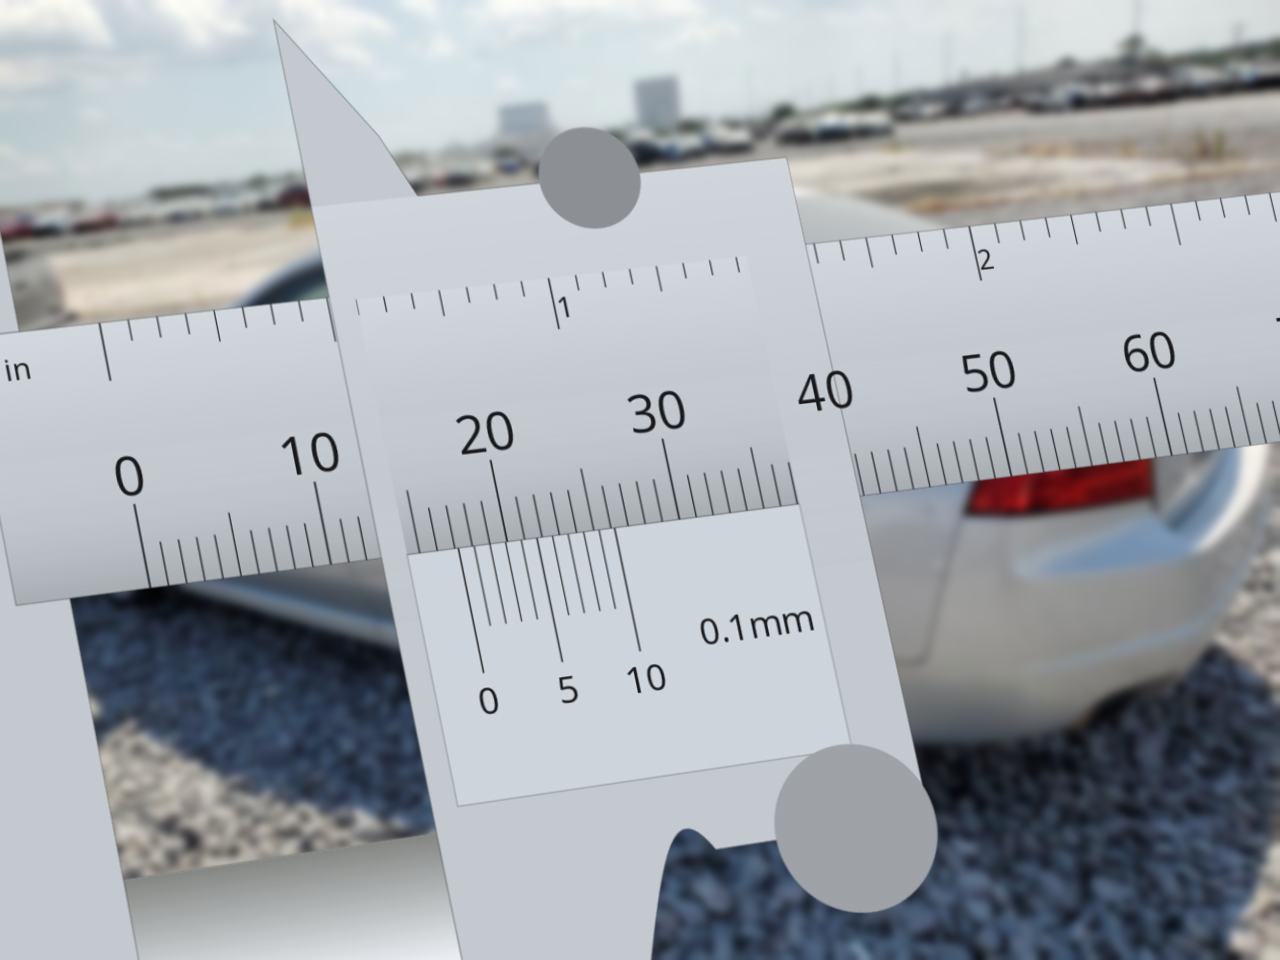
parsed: 17.2 mm
